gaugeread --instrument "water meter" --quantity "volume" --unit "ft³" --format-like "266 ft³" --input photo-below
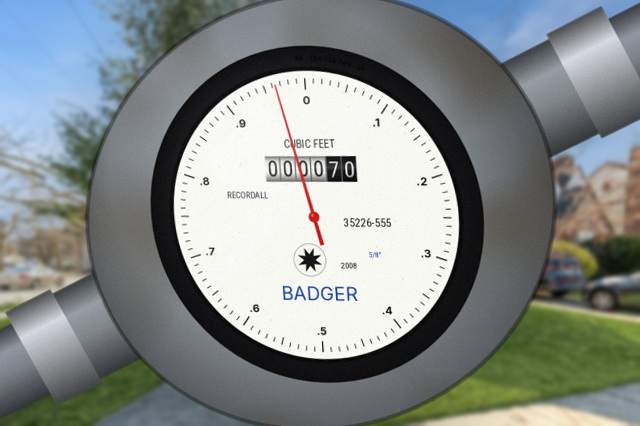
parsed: 69.96 ft³
